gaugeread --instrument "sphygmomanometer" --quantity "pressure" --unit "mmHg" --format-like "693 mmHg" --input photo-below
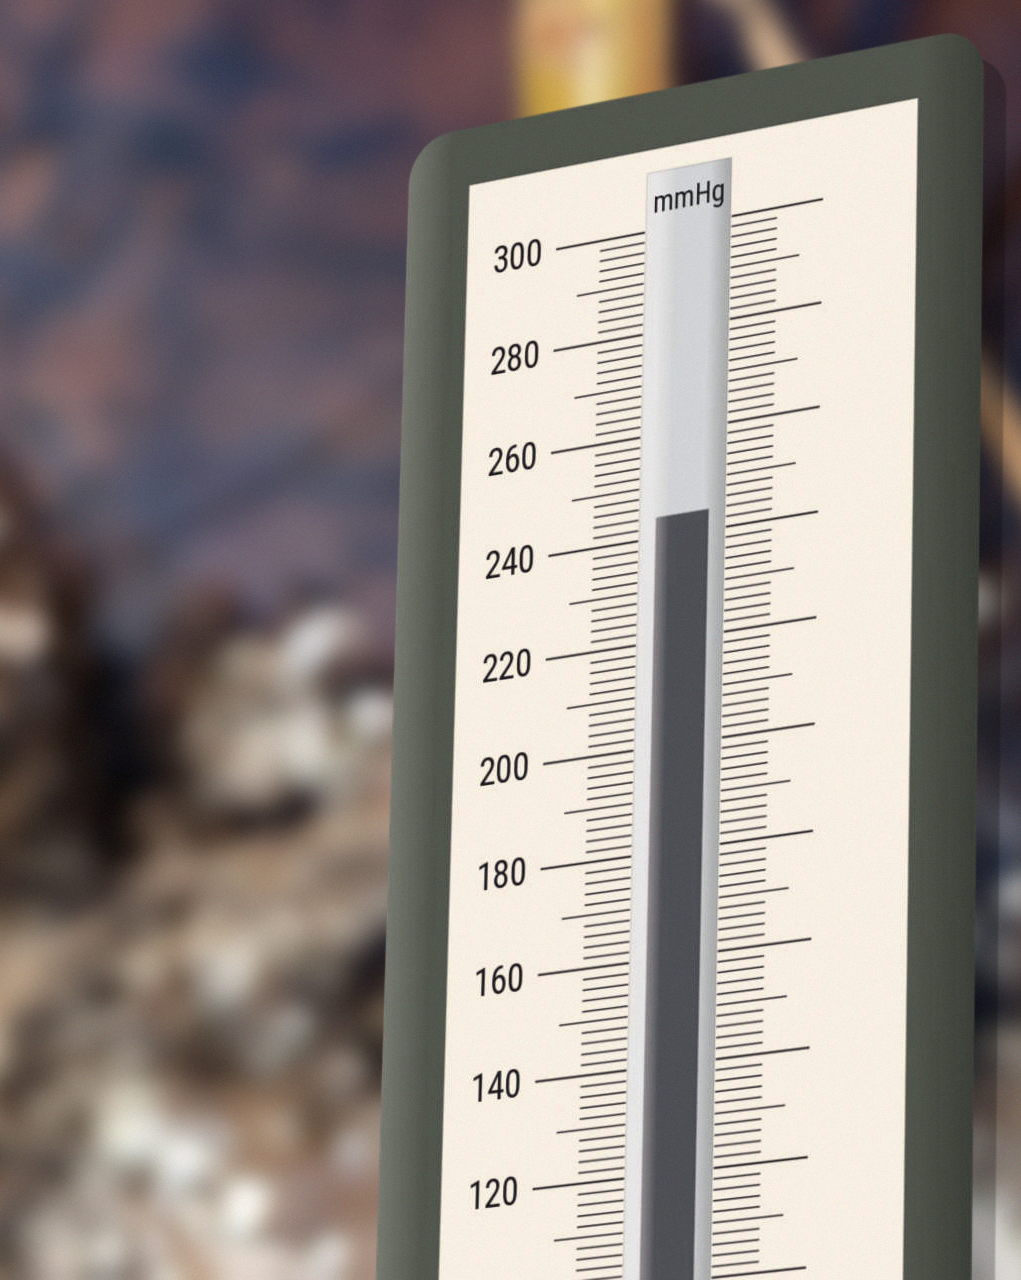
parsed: 244 mmHg
